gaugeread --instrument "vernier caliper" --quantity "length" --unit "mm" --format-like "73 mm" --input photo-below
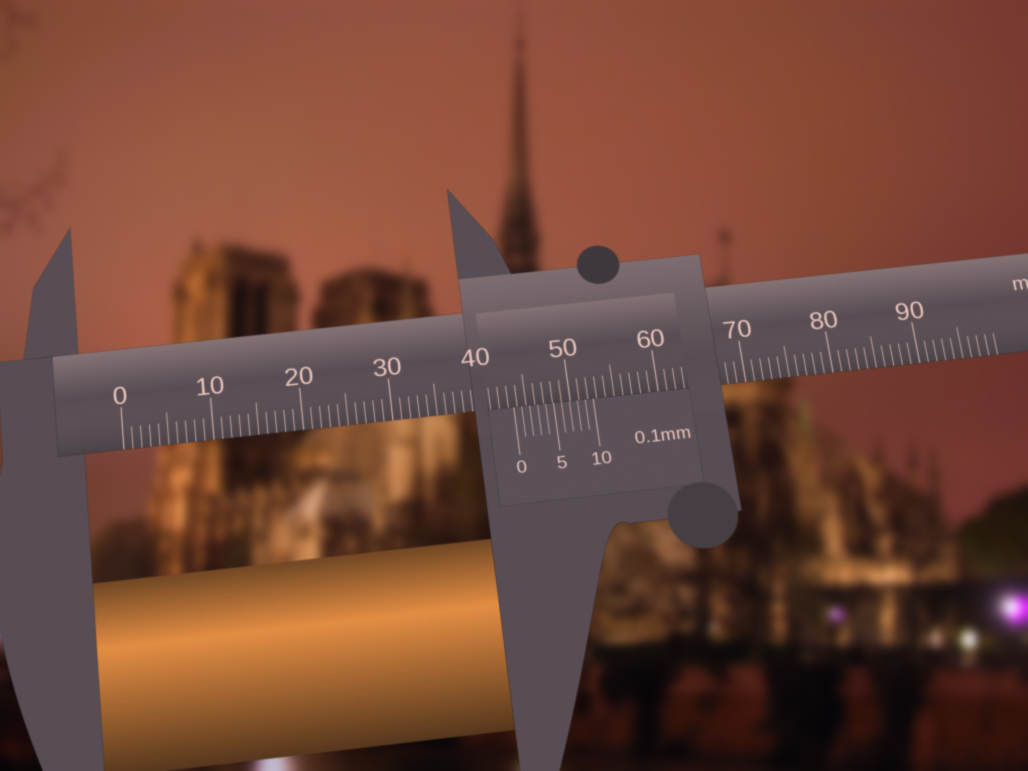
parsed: 43.6 mm
